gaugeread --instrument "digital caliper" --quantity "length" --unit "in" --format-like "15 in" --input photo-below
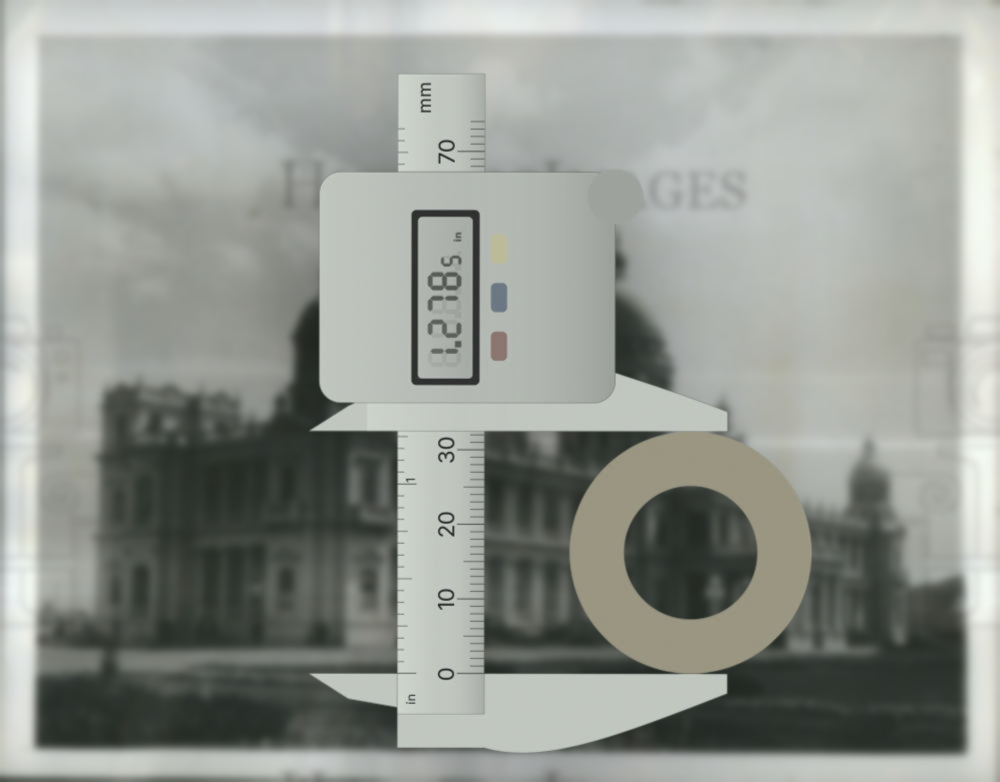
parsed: 1.2785 in
